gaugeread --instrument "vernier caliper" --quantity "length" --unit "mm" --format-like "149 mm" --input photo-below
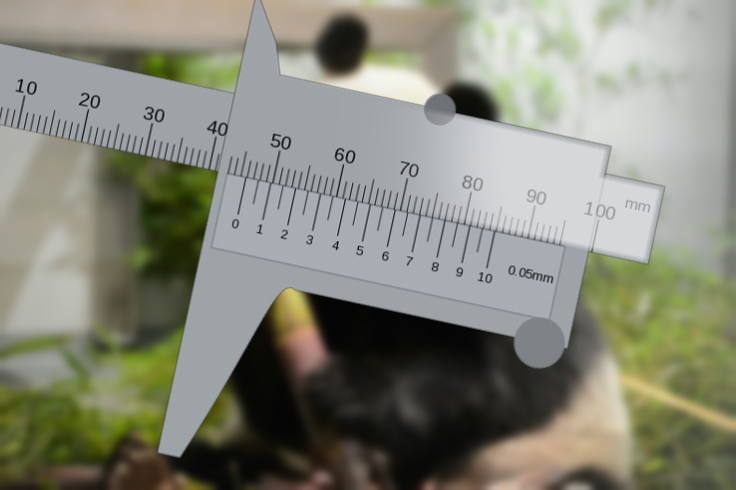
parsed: 45.8 mm
